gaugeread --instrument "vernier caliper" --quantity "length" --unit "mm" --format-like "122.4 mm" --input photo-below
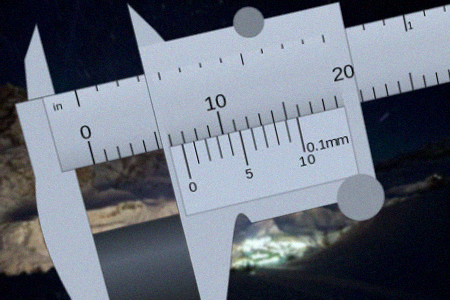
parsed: 6.8 mm
